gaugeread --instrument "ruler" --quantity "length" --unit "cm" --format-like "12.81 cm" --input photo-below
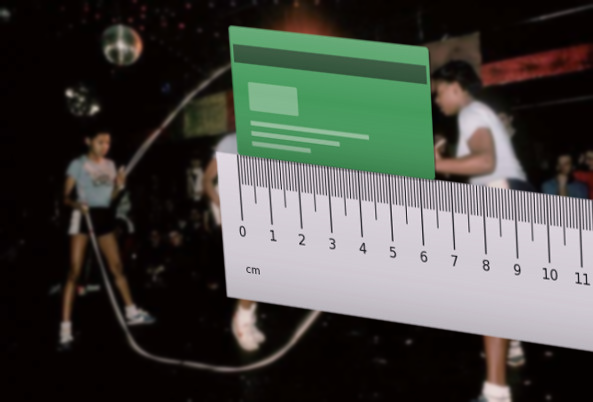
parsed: 6.5 cm
